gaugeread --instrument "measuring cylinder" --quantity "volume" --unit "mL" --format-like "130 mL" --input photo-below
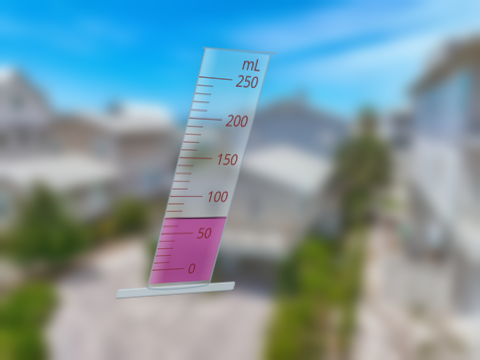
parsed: 70 mL
